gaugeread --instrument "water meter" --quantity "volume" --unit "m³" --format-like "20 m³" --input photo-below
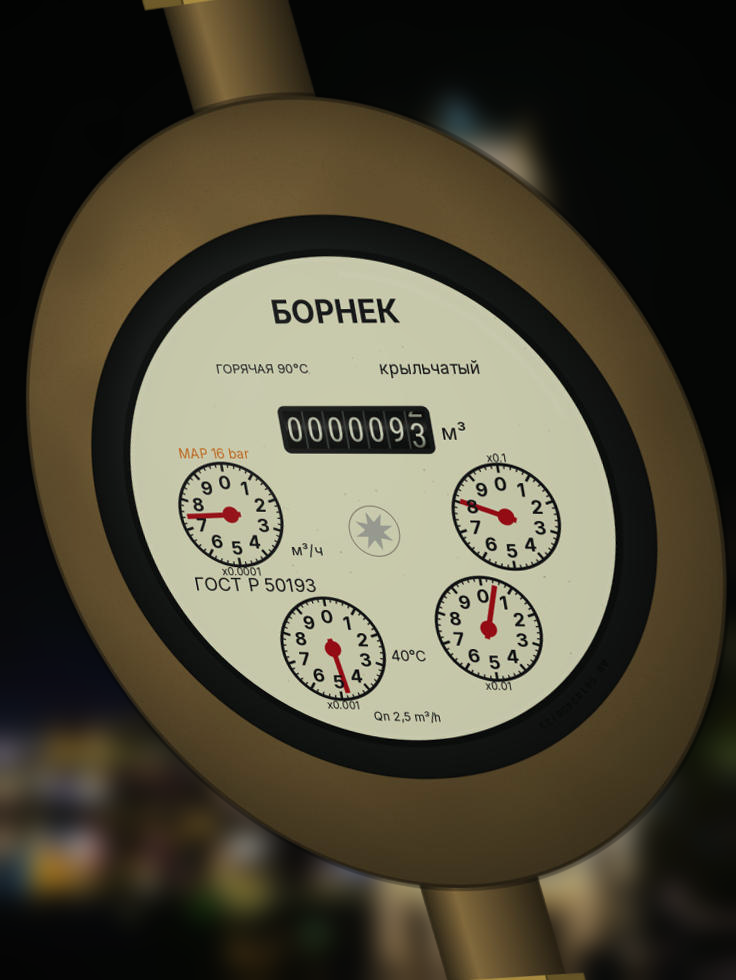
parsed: 92.8047 m³
